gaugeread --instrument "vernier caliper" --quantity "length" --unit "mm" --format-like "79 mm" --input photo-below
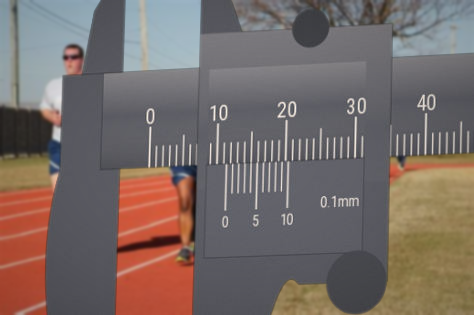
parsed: 11.4 mm
